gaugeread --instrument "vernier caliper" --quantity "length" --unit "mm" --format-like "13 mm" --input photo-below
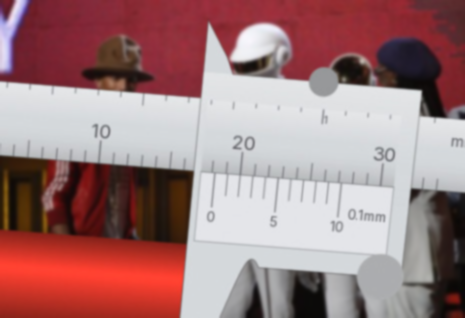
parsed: 18.2 mm
